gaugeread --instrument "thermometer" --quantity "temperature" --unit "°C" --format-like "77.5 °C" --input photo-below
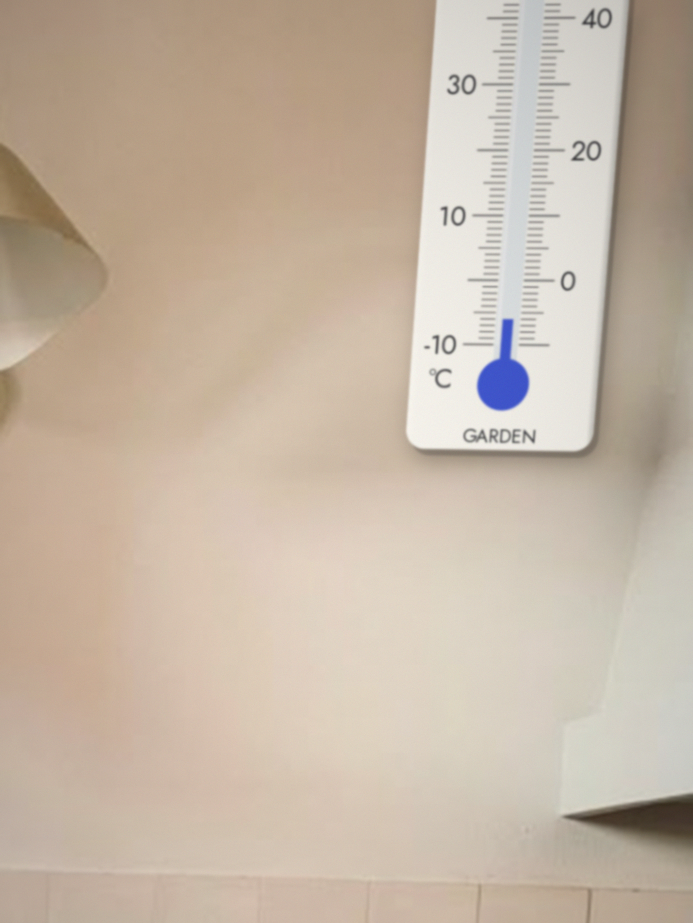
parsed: -6 °C
